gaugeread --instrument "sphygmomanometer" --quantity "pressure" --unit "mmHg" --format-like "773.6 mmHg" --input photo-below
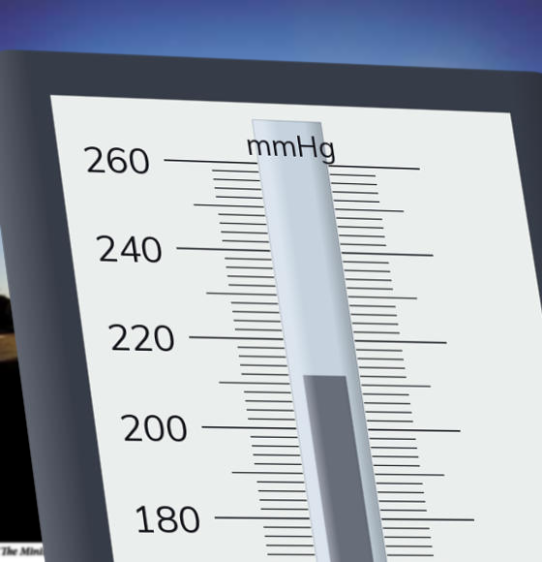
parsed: 212 mmHg
